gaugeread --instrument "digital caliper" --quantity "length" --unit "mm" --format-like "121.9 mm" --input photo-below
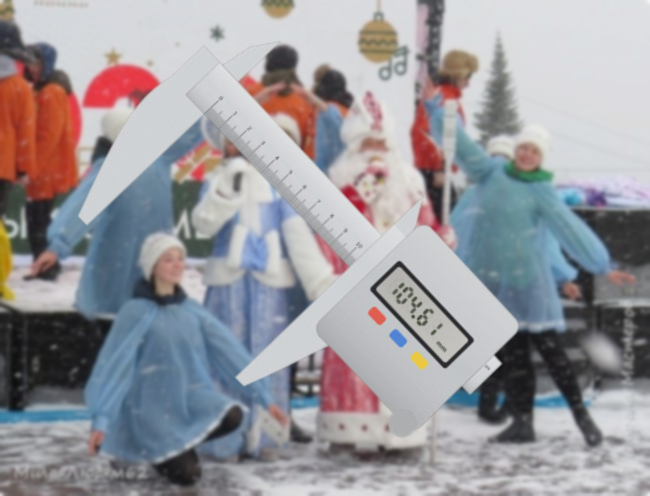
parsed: 104.61 mm
